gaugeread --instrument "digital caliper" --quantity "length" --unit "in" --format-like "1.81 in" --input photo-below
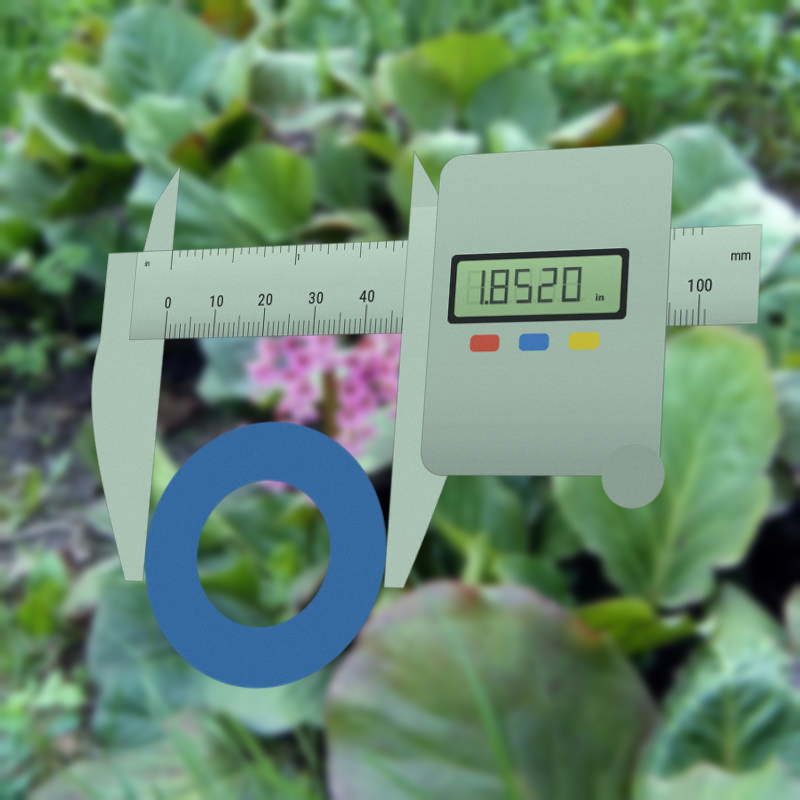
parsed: 1.8520 in
